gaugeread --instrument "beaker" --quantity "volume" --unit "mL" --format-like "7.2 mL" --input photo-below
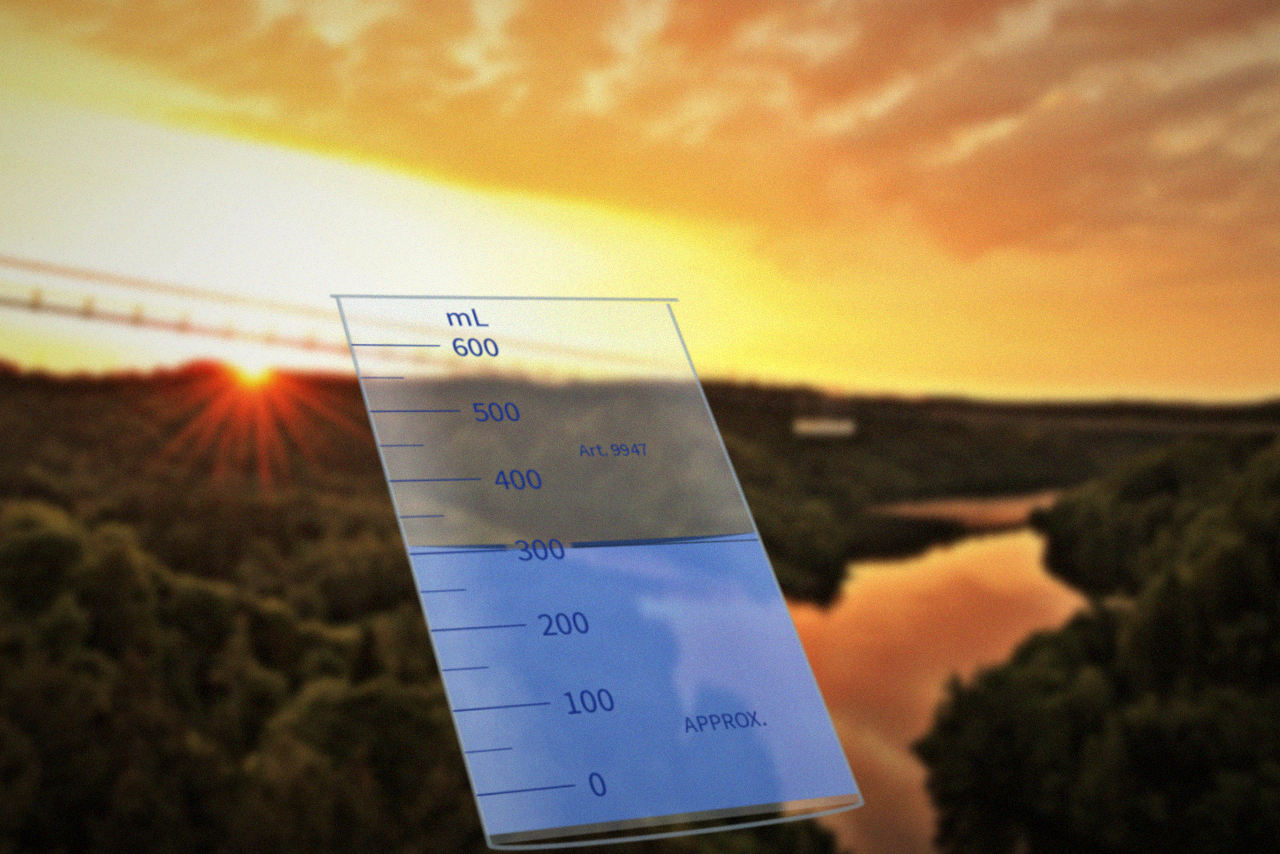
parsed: 300 mL
